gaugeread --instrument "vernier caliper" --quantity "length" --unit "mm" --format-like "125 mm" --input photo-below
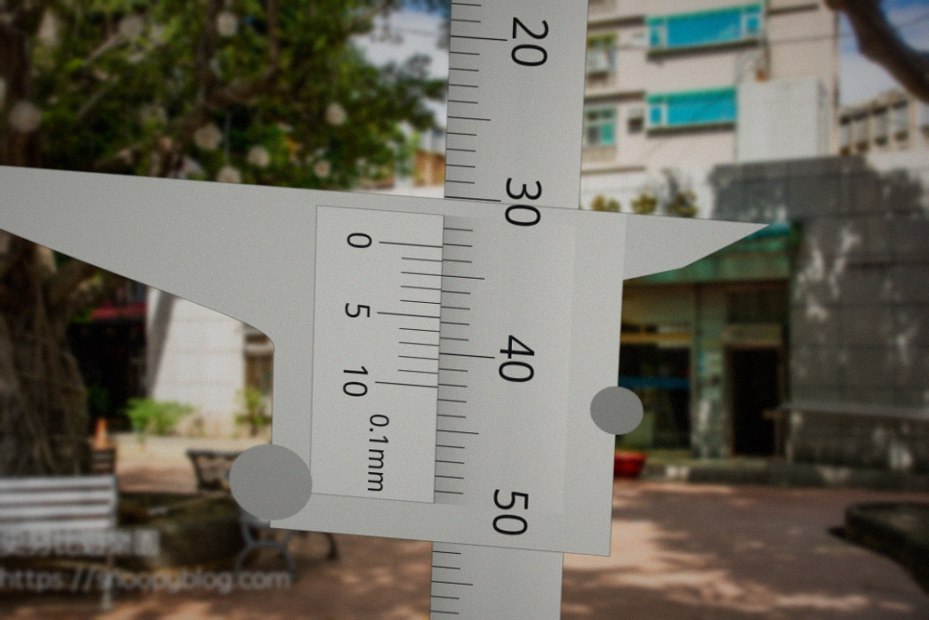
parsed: 33.2 mm
